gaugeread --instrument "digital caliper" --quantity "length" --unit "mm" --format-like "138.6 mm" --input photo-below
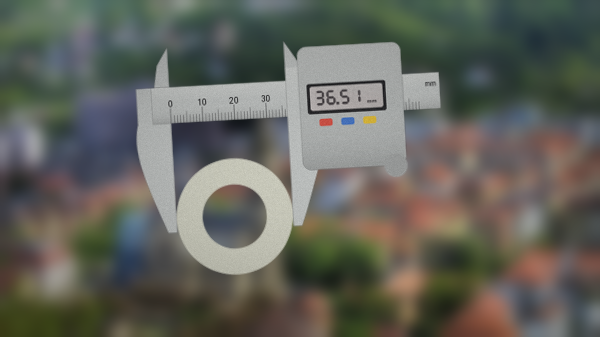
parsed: 36.51 mm
